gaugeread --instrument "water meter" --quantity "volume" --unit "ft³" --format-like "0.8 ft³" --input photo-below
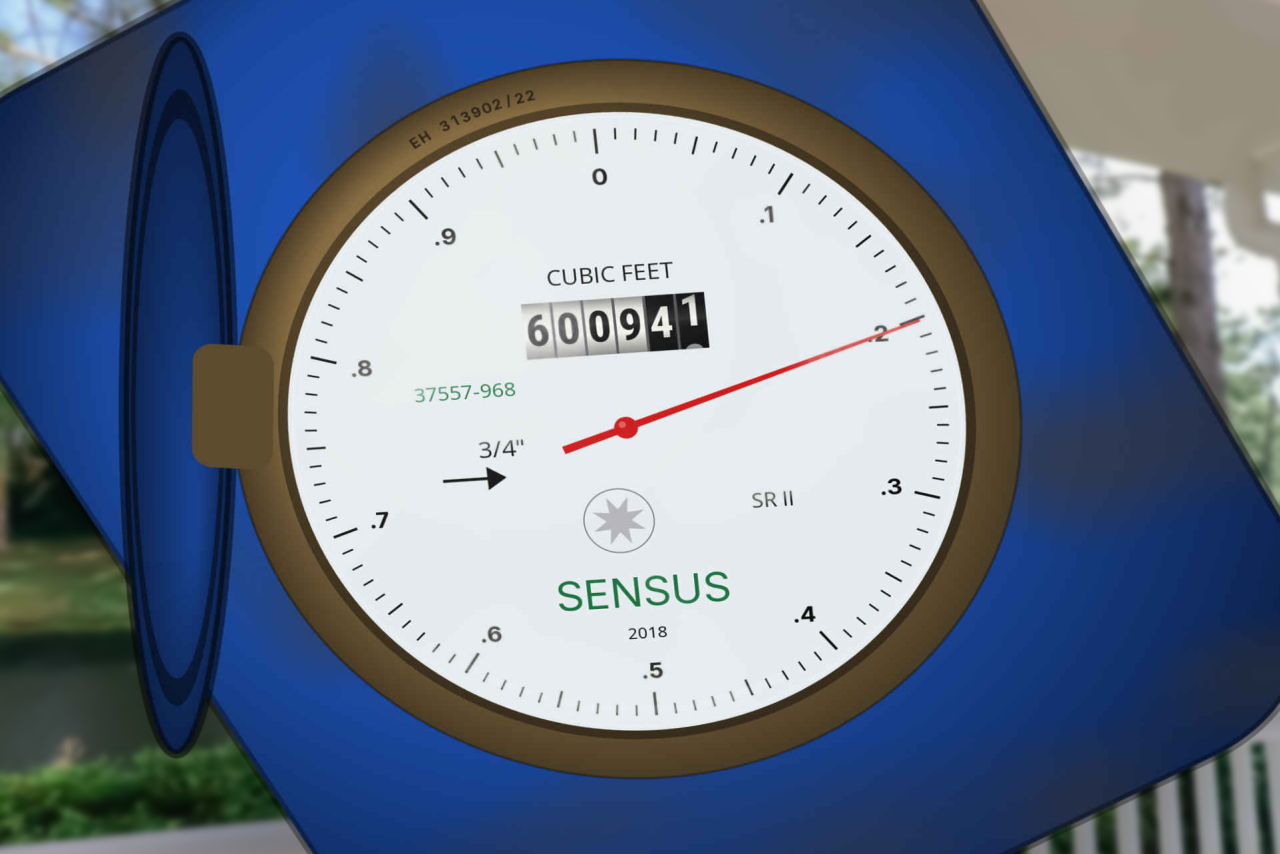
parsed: 600941.20 ft³
